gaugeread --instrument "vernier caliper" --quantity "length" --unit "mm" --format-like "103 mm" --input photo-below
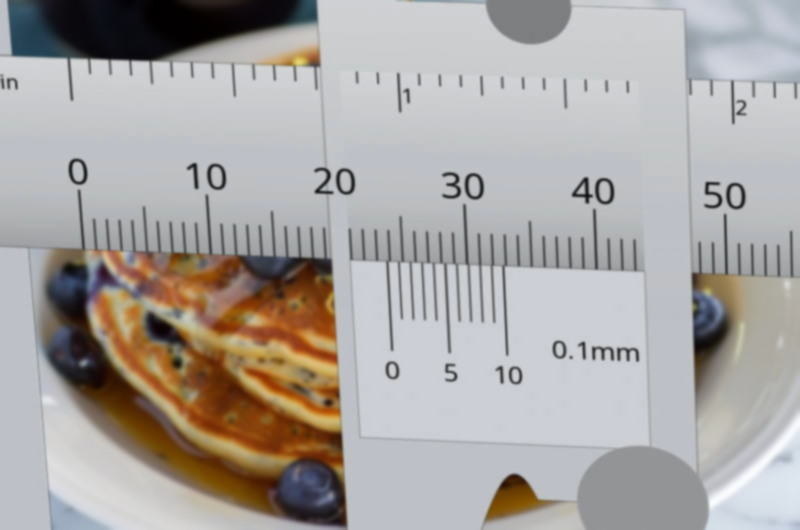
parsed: 23.8 mm
